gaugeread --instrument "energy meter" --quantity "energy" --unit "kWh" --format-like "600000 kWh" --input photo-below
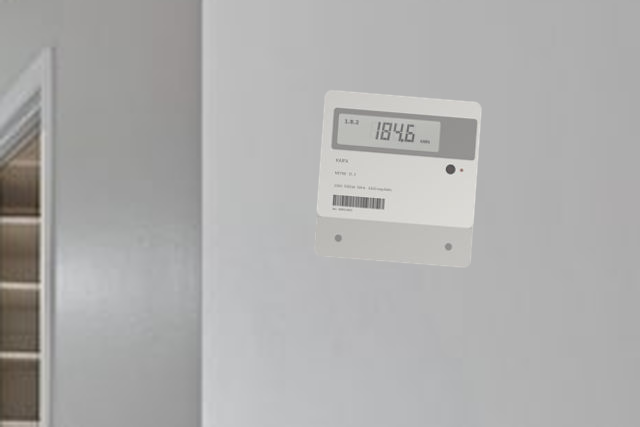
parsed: 184.6 kWh
